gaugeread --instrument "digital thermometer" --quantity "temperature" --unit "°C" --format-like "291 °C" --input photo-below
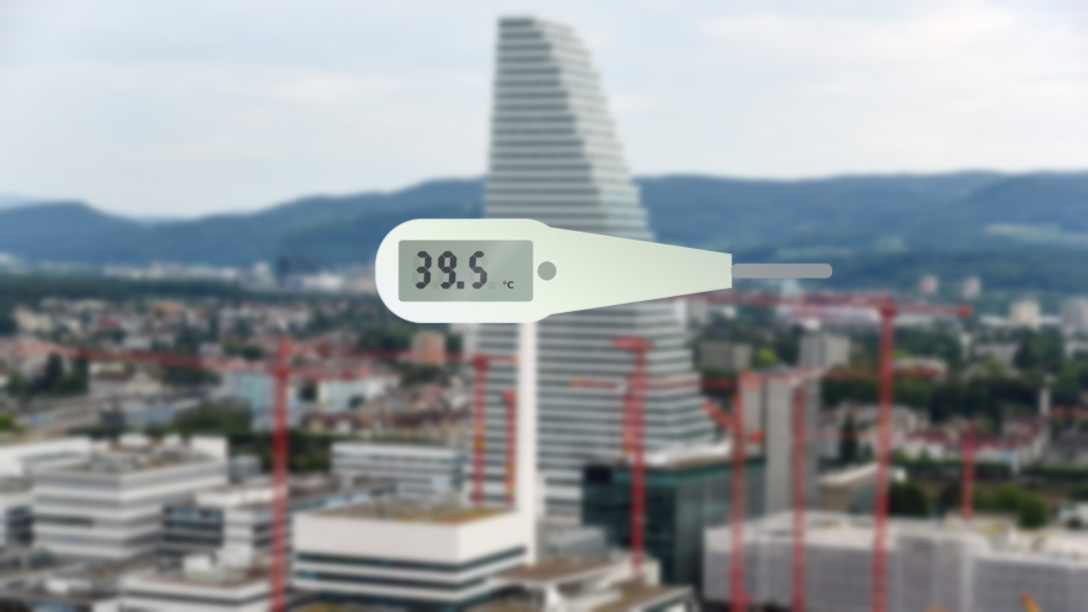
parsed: 39.5 °C
